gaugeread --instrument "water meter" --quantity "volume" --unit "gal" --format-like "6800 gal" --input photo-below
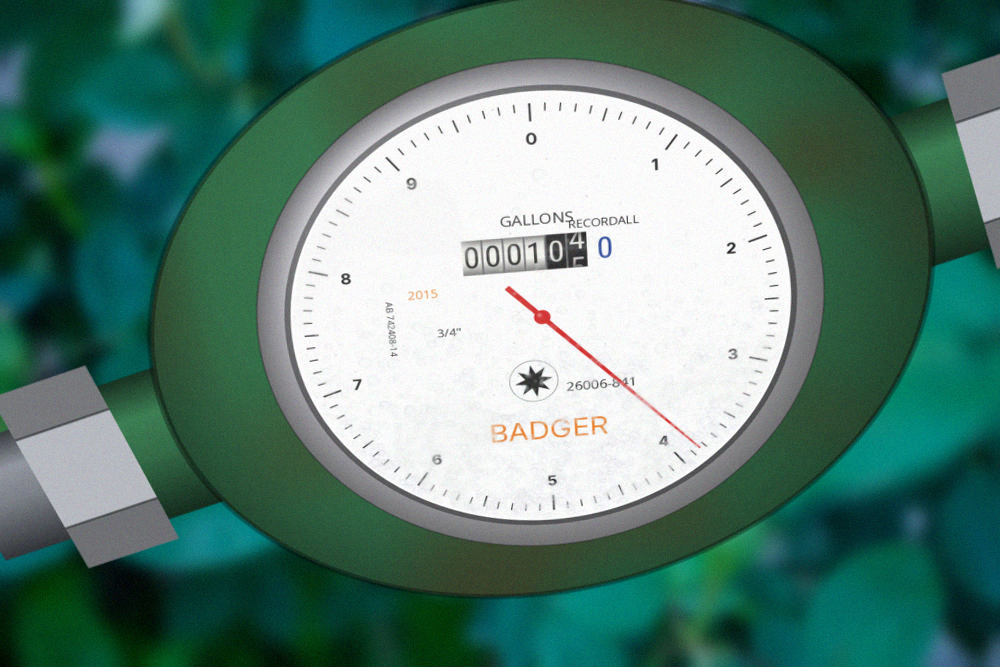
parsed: 1043.8 gal
